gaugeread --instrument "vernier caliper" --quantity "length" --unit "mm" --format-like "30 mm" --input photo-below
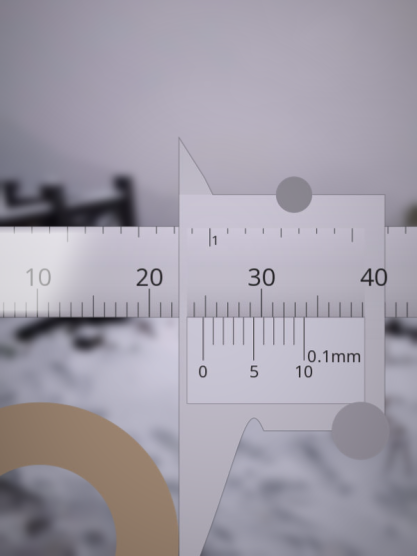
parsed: 24.8 mm
